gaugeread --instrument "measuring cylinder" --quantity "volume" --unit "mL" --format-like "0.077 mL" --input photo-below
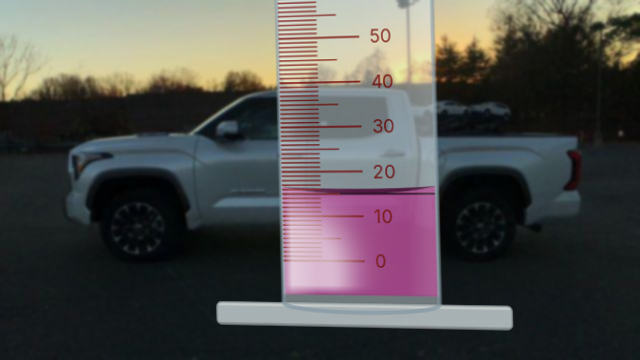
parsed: 15 mL
